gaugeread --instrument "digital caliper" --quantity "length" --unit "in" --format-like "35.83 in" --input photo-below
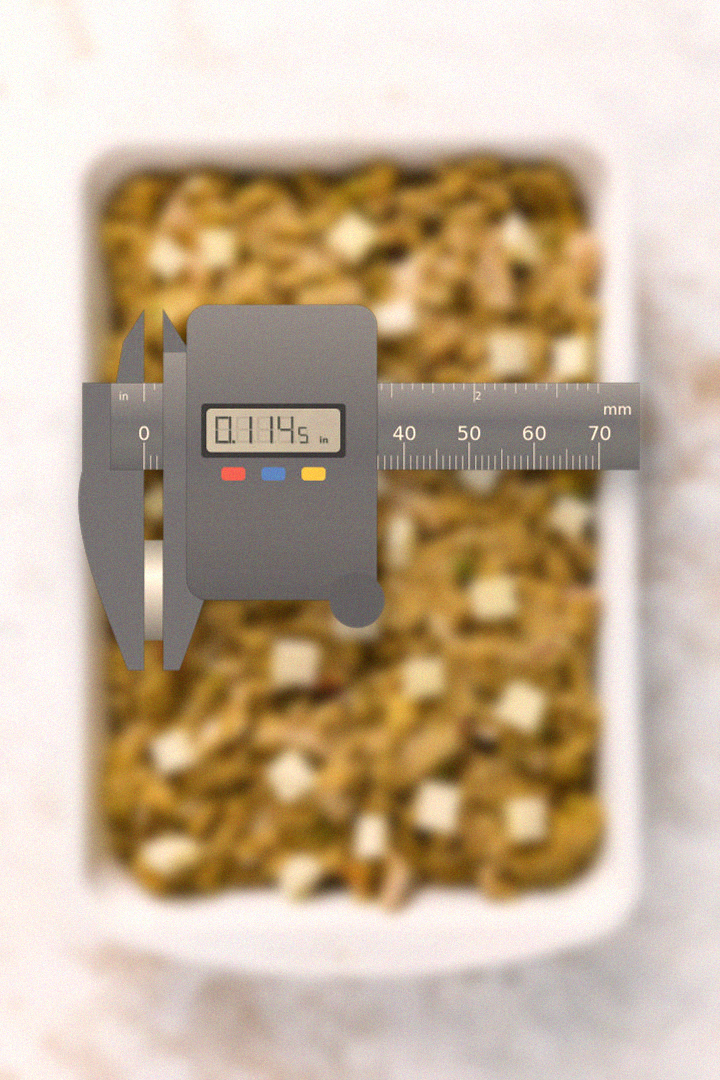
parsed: 0.1145 in
